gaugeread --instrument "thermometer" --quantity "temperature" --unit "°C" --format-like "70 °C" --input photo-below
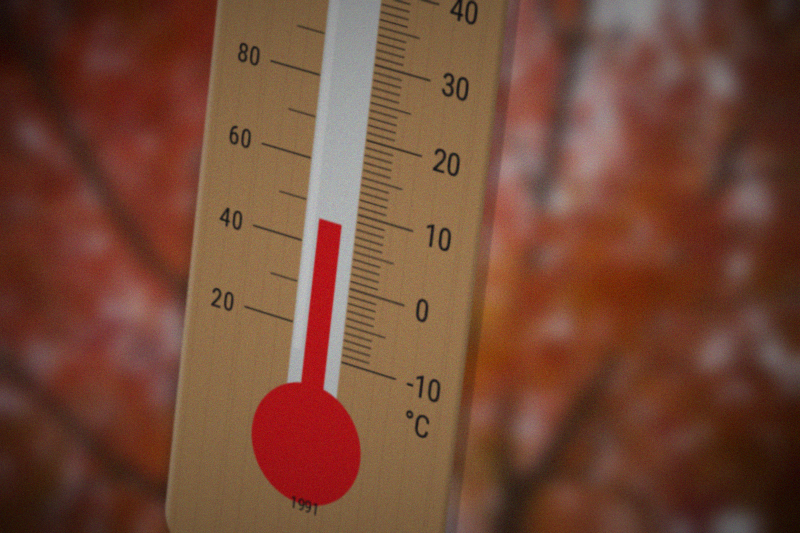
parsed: 8 °C
